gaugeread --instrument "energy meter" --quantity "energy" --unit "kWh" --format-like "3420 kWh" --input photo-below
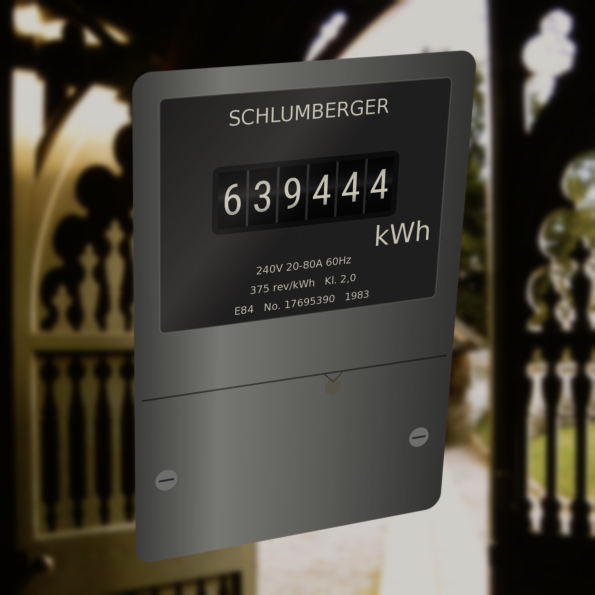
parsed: 639444 kWh
